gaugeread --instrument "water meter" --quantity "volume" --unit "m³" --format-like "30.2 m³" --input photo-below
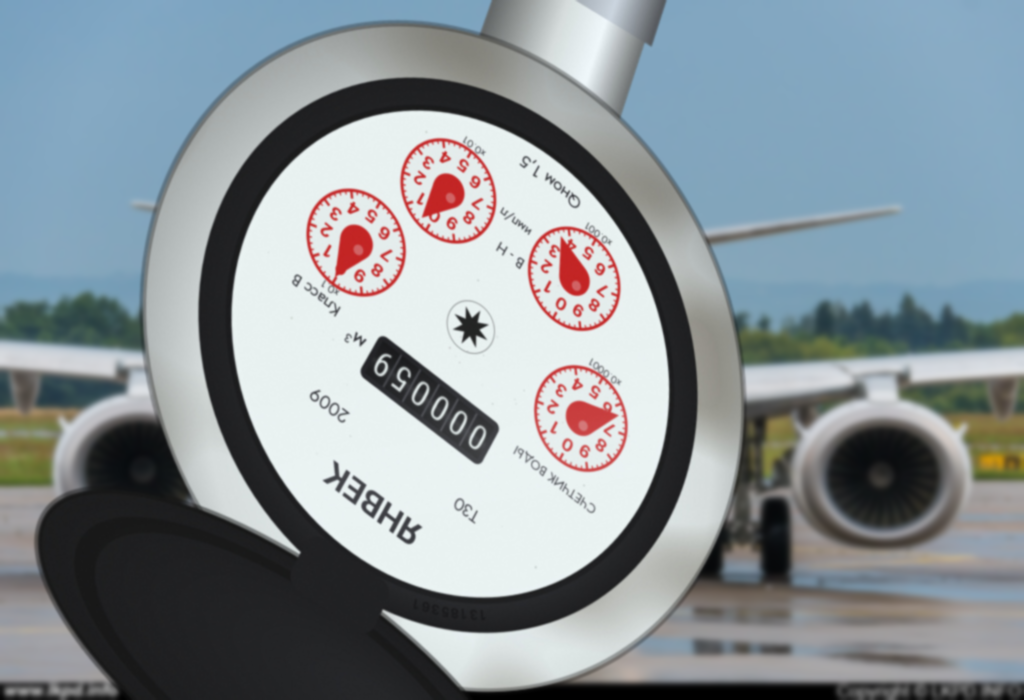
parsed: 59.0036 m³
